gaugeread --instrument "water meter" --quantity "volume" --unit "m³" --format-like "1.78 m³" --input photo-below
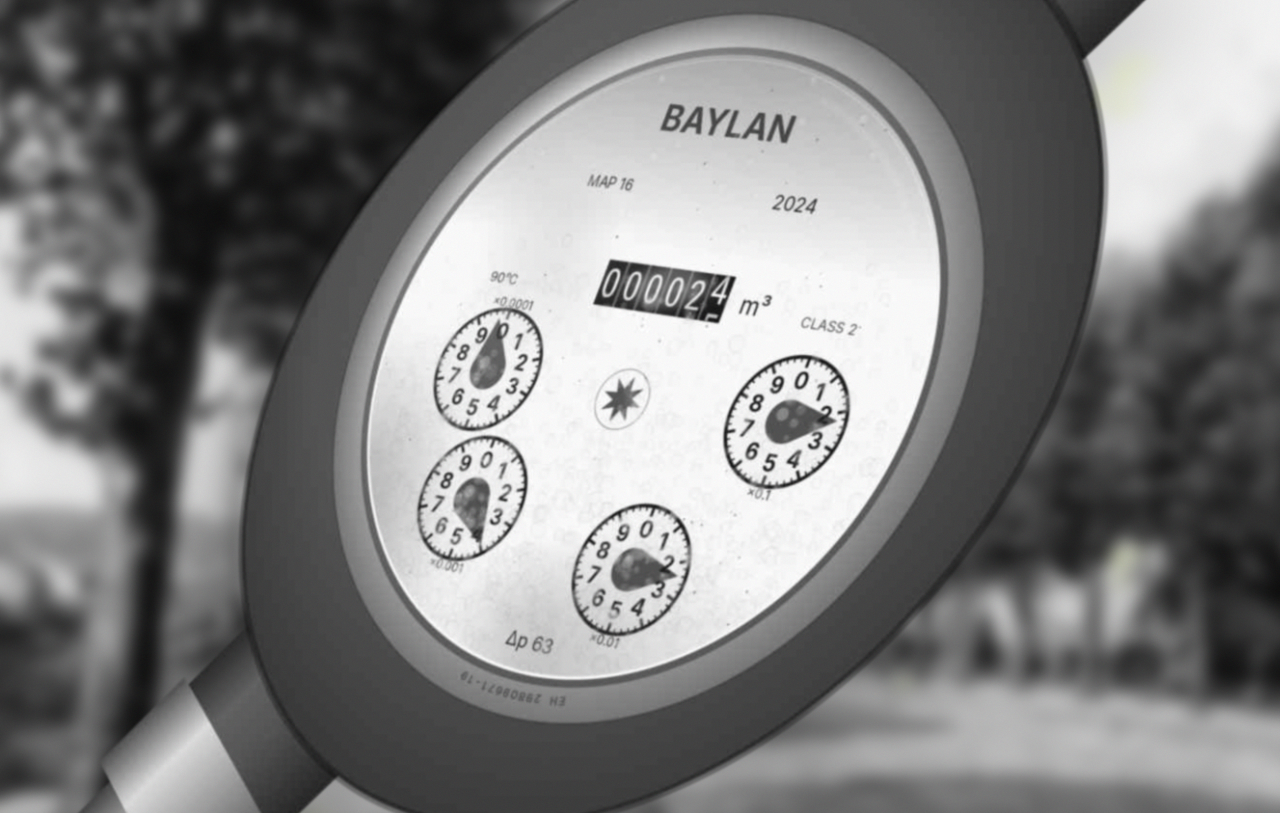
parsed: 24.2239 m³
